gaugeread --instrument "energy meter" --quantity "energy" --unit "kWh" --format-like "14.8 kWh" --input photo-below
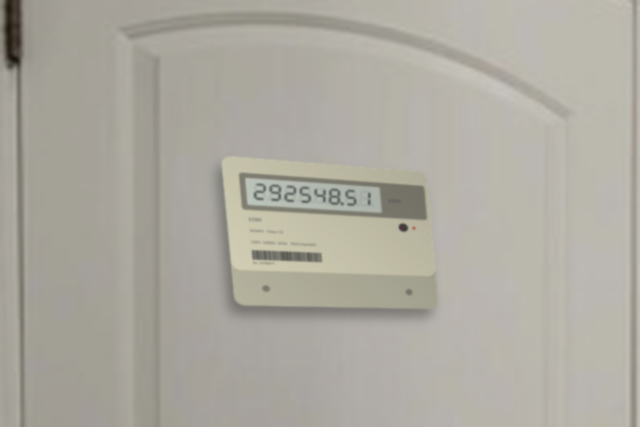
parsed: 292548.51 kWh
